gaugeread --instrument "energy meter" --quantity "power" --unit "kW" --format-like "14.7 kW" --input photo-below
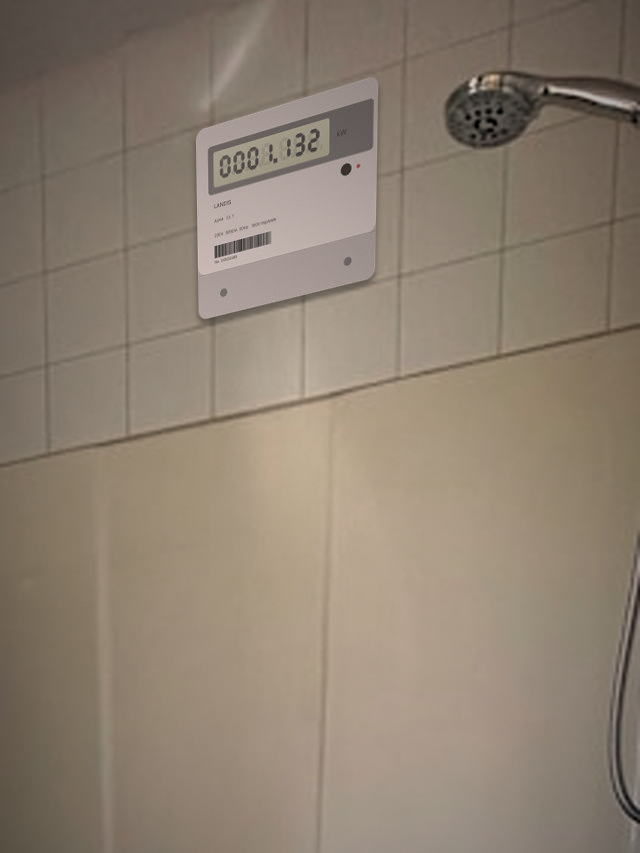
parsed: 1.132 kW
